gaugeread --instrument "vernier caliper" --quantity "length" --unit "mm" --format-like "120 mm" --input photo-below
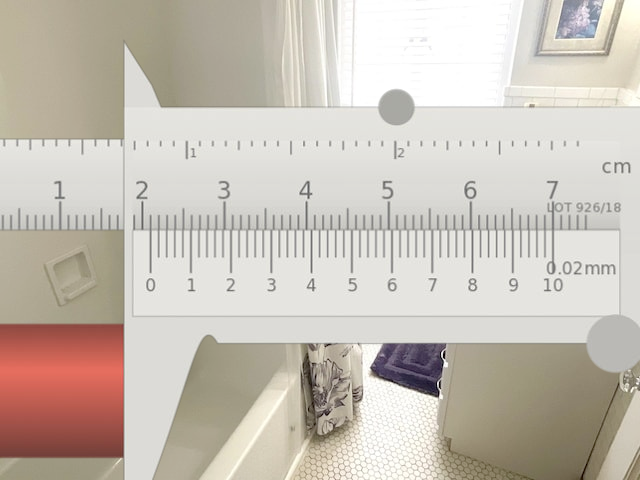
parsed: 21.0 mm
